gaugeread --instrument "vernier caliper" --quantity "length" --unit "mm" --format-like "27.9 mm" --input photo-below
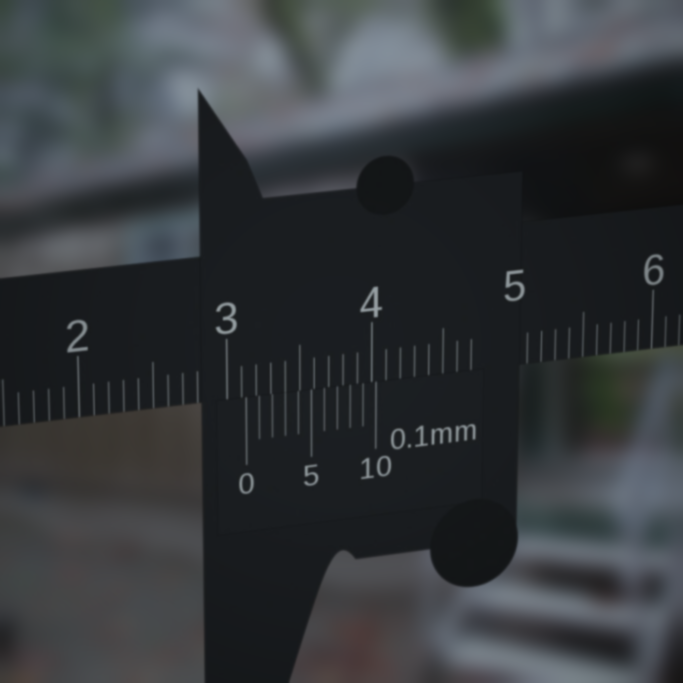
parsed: 31.3 mm
